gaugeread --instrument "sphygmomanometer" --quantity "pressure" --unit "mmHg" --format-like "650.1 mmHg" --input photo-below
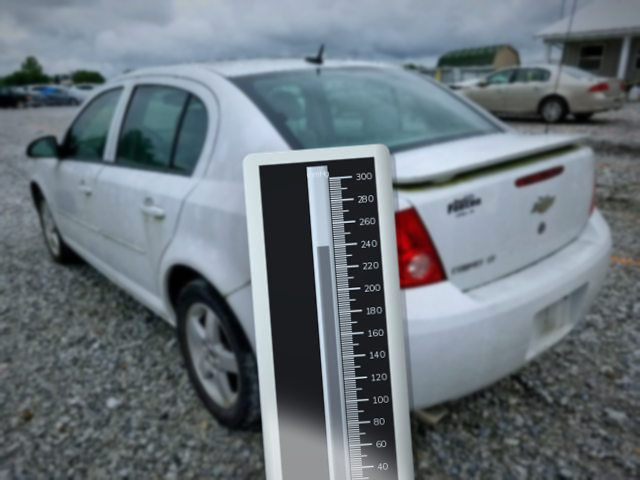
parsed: 240 mmHg
